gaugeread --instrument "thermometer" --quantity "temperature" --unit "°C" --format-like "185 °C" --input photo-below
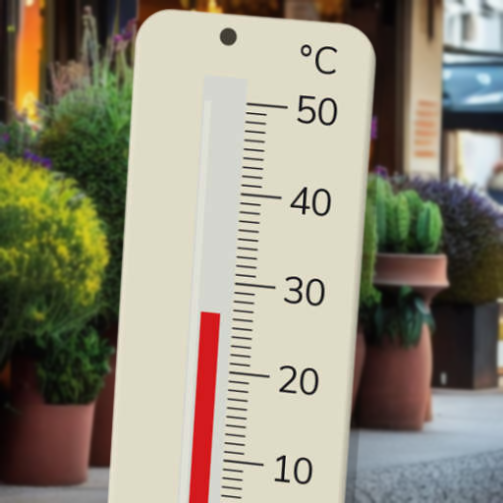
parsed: 26.5 °C
